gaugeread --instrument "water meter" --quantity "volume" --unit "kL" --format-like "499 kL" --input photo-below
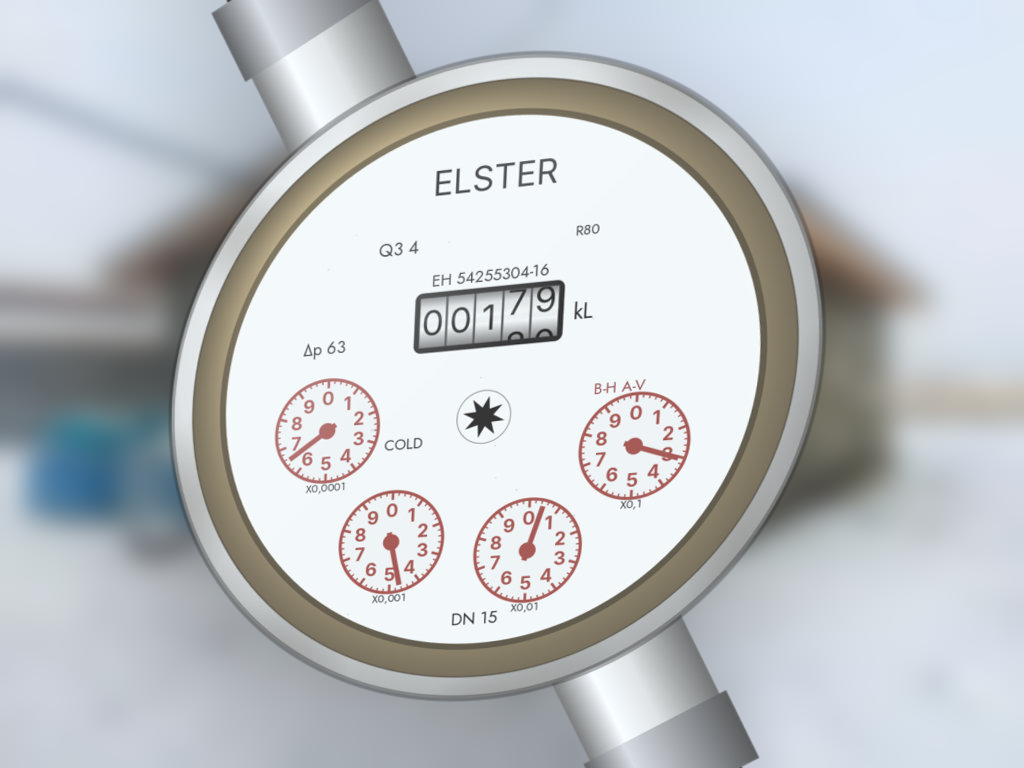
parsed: 179.3046 kL
